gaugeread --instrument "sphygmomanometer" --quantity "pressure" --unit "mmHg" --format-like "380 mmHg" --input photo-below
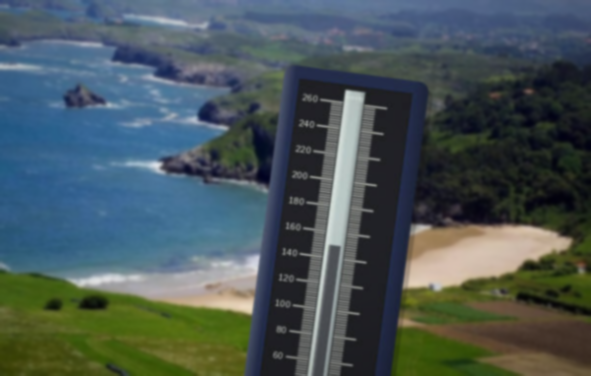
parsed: 150 mmHg
